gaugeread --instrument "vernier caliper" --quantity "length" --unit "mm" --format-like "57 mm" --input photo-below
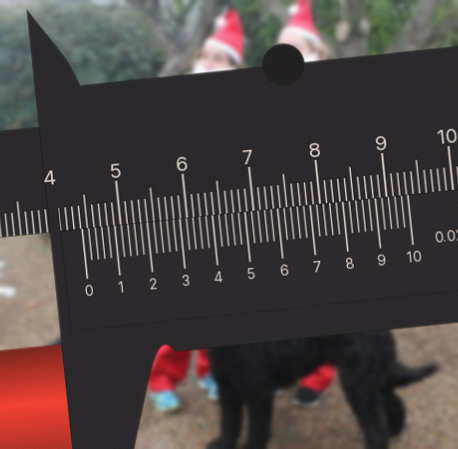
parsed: 44.2 mm
